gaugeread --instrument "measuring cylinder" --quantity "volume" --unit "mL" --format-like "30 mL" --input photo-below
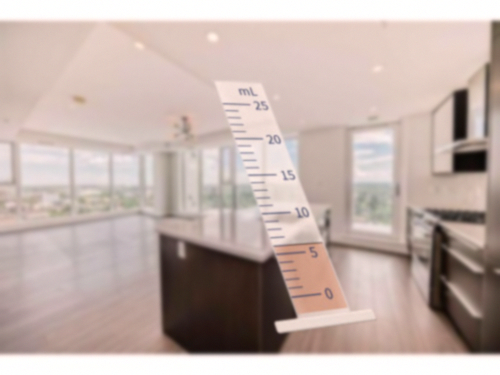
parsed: 6 mL
